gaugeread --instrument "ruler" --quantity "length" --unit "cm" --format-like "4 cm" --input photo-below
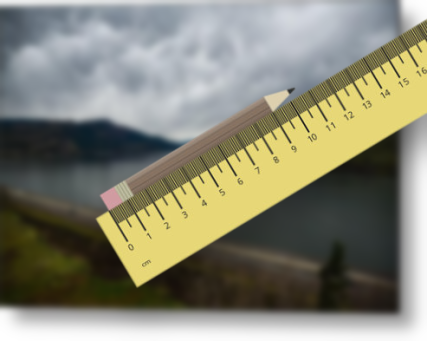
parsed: 10.5 cm
